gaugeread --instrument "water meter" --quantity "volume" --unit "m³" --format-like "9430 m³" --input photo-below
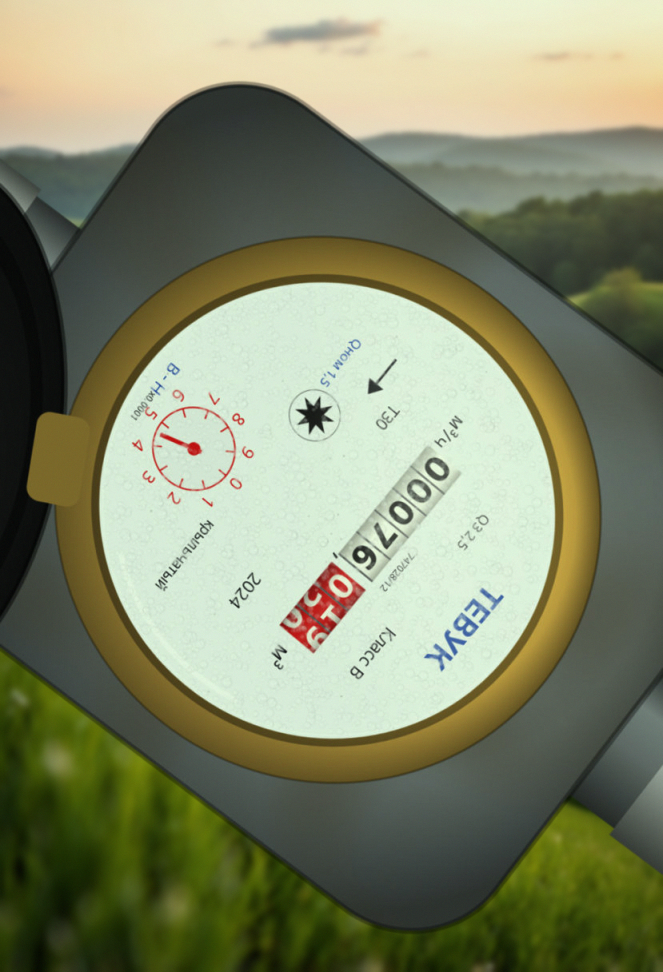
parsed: 76.0194 m³
